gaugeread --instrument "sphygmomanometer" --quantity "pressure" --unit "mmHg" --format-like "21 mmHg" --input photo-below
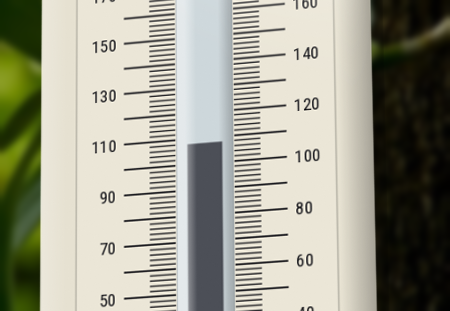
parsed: 108 mmHg
